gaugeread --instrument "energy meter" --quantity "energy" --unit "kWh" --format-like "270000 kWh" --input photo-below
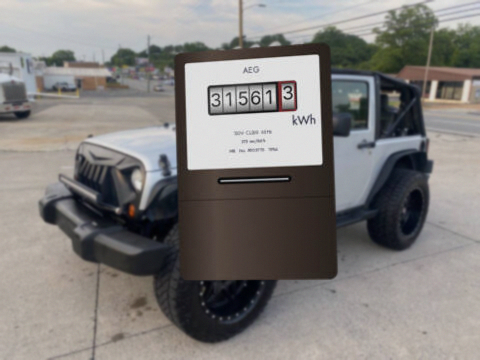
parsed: 31561.3 kWh
